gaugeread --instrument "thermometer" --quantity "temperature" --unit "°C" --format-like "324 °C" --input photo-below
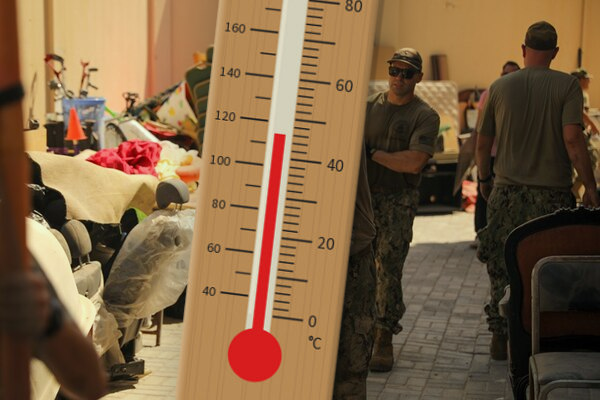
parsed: 46 °C
